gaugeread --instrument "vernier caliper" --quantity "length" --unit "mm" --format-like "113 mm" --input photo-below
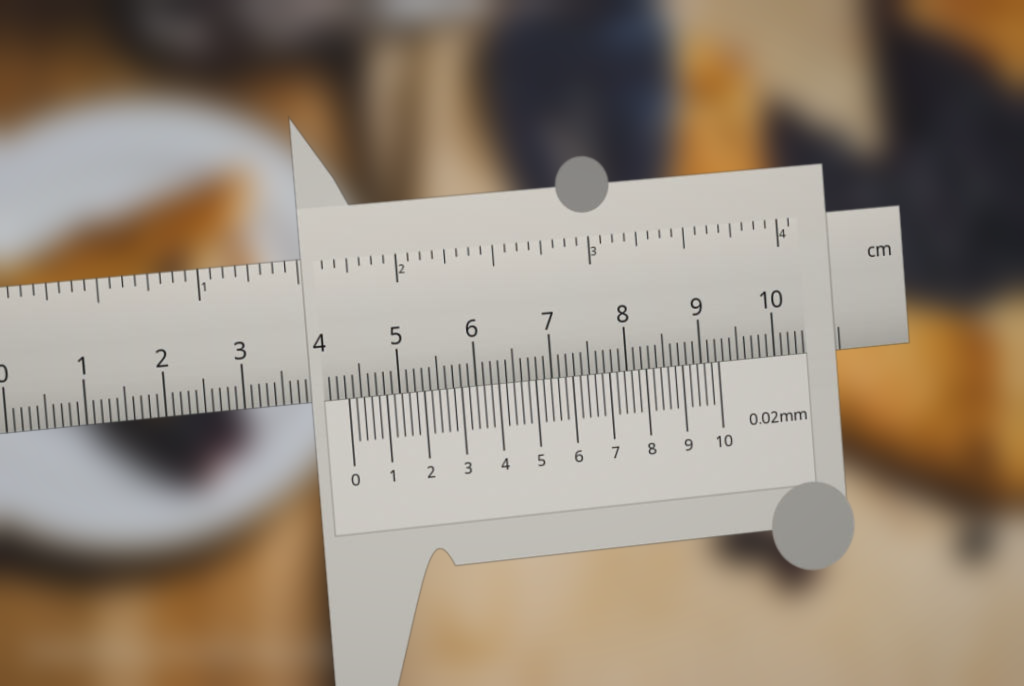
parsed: 43.4 mm
